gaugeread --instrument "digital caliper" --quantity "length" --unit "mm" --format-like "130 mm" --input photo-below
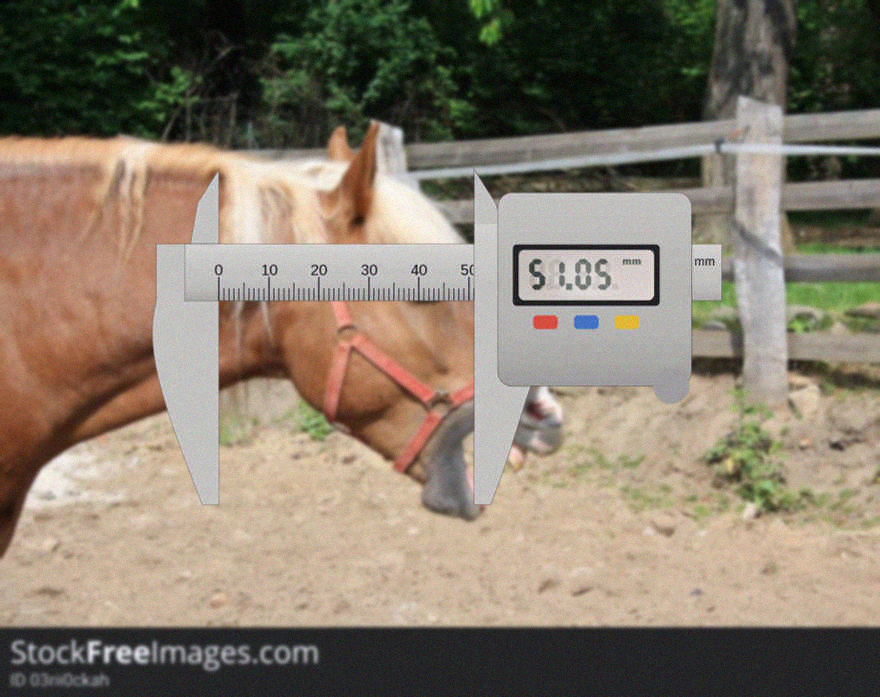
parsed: 51.05 mm
